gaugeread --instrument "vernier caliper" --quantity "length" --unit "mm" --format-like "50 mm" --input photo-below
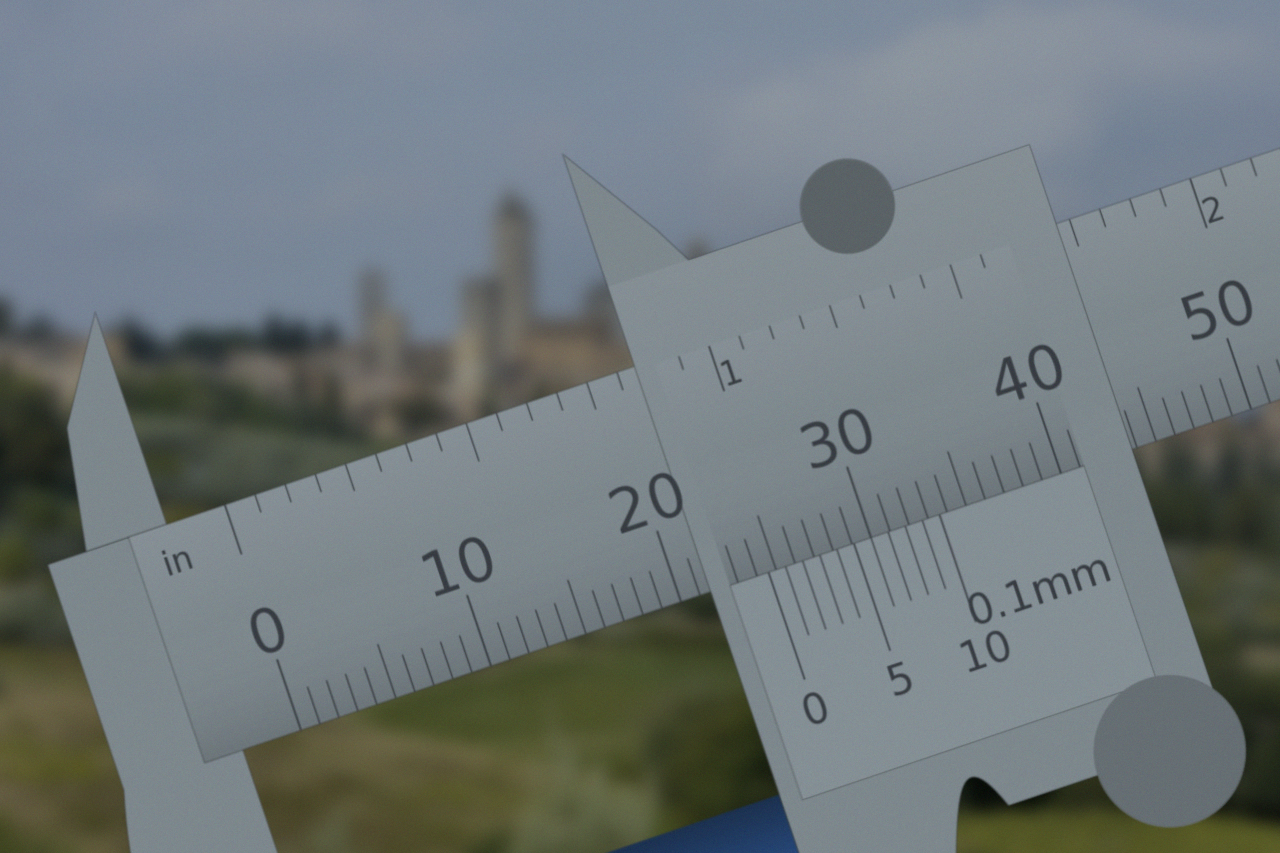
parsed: 24.6 mm
